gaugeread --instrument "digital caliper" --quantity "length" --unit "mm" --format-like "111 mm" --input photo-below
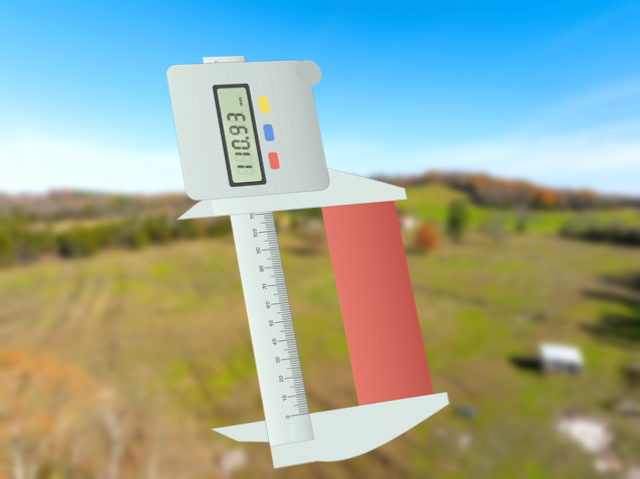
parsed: 110.93 mm
